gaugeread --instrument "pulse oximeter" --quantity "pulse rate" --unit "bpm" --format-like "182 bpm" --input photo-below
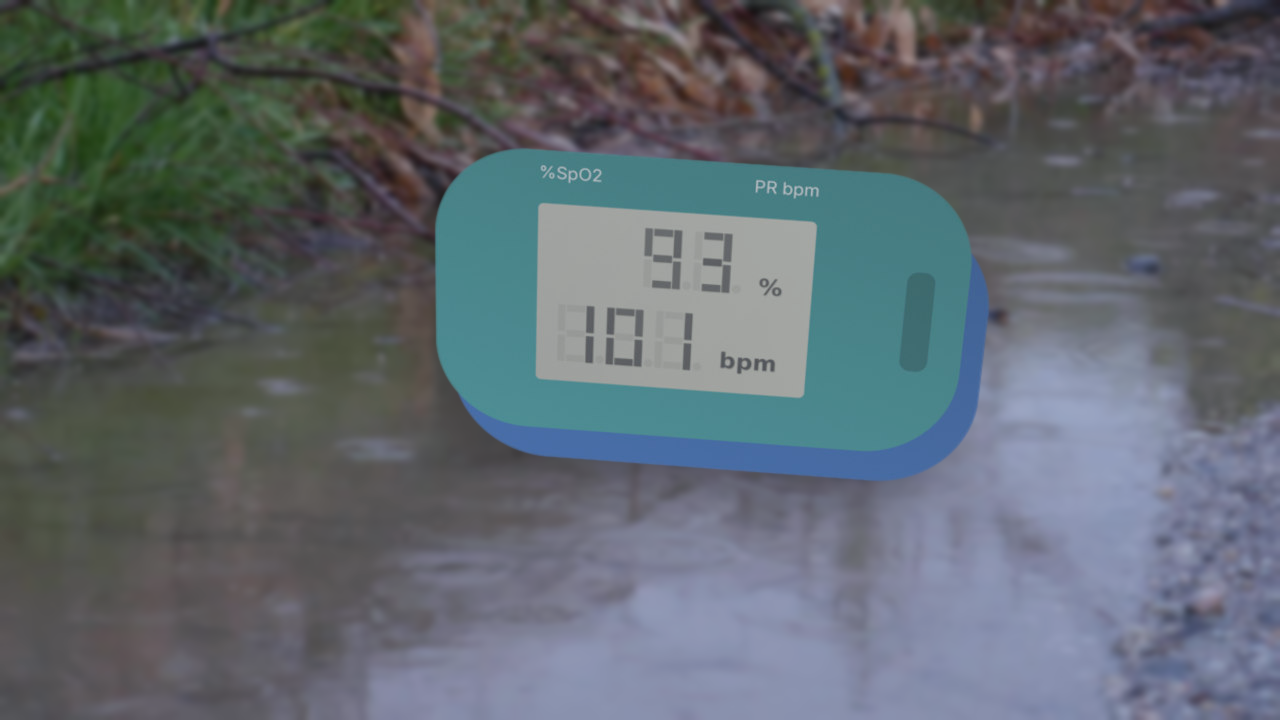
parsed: 101 bpm
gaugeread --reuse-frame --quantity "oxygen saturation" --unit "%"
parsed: 93 %
